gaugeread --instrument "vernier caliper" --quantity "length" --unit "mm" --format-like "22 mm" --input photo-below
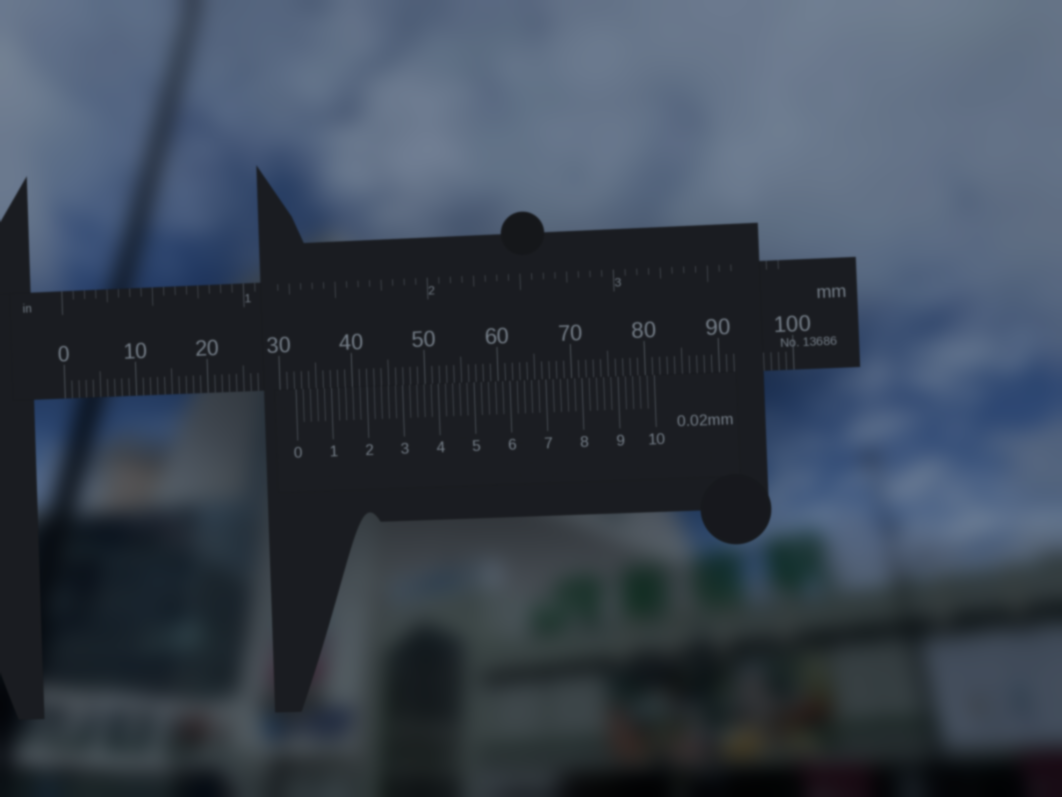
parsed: 32.2 mm
